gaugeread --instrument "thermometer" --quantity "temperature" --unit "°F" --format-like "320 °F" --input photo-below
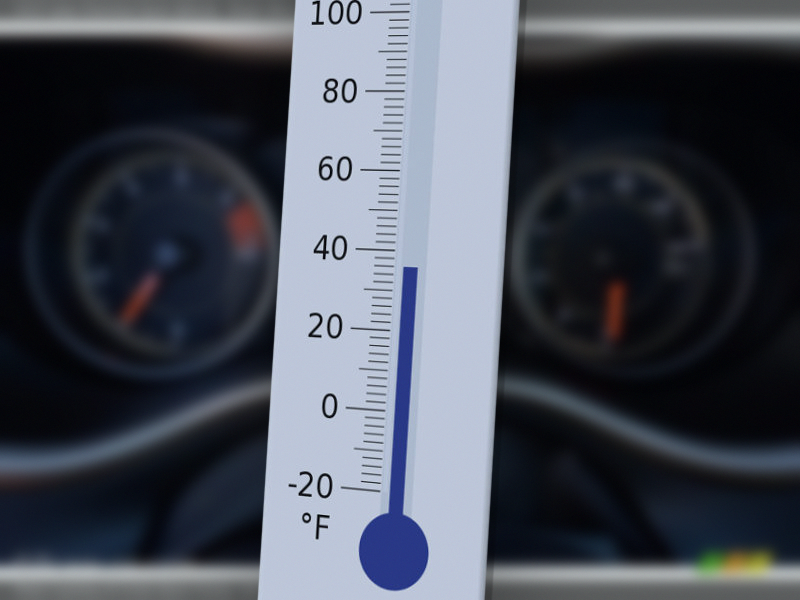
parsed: 36 °F
